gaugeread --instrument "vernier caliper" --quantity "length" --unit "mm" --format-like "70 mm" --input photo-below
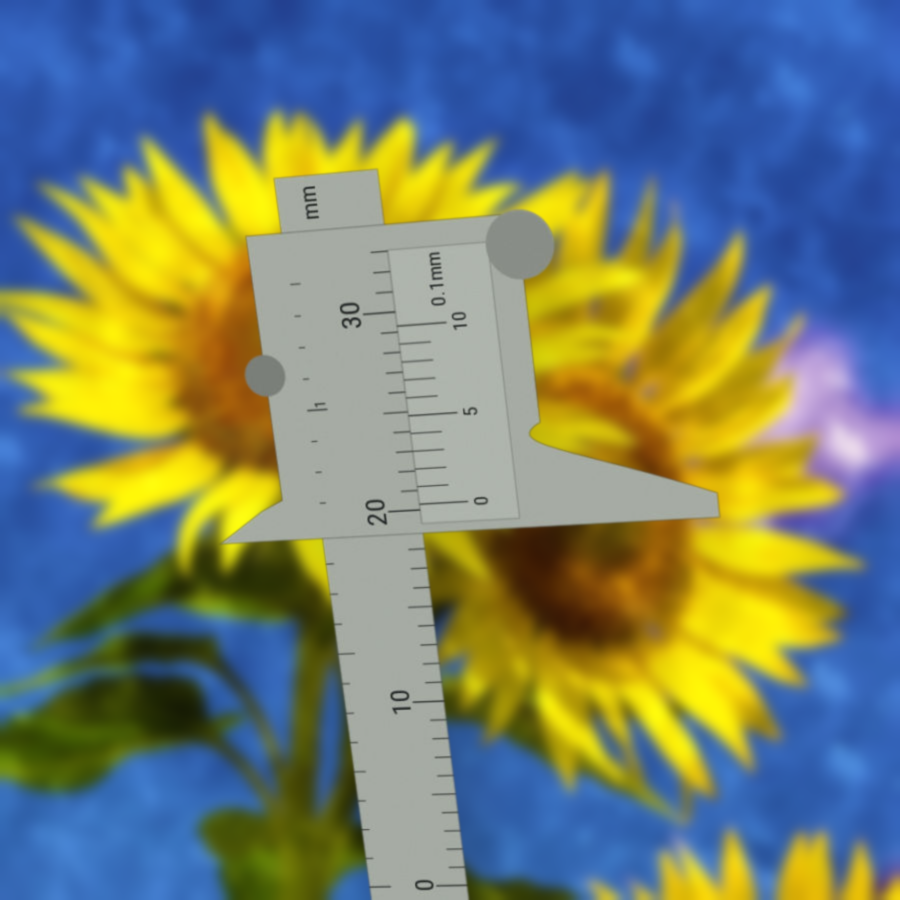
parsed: 20.3 mm
